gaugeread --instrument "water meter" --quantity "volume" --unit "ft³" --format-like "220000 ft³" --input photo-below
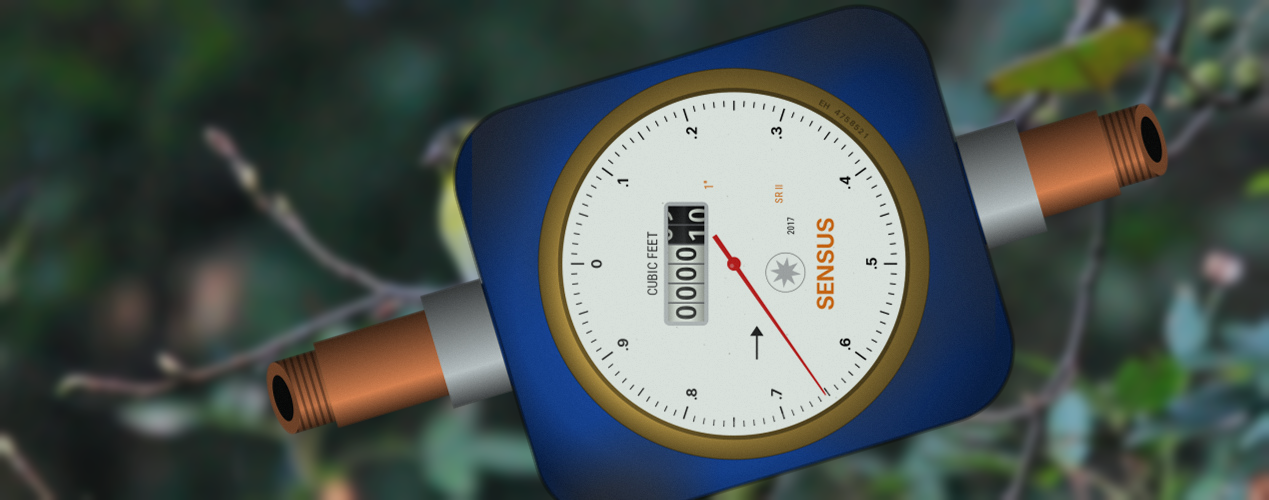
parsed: 9.65 ft³
